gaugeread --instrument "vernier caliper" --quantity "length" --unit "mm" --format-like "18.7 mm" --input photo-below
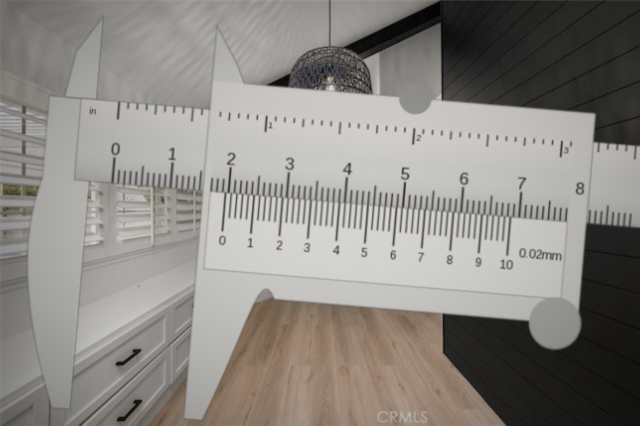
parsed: 19.5 mm
